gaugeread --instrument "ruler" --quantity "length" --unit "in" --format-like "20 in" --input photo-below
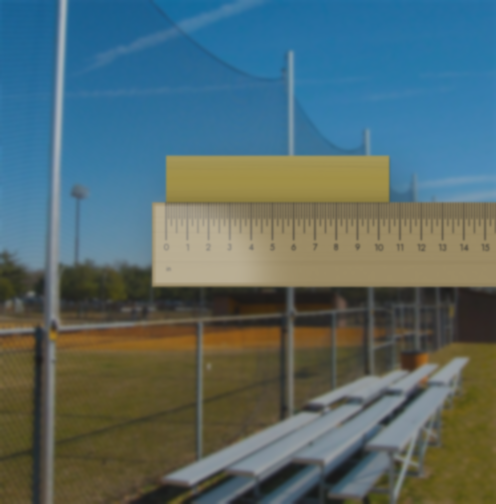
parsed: 10.5 in
